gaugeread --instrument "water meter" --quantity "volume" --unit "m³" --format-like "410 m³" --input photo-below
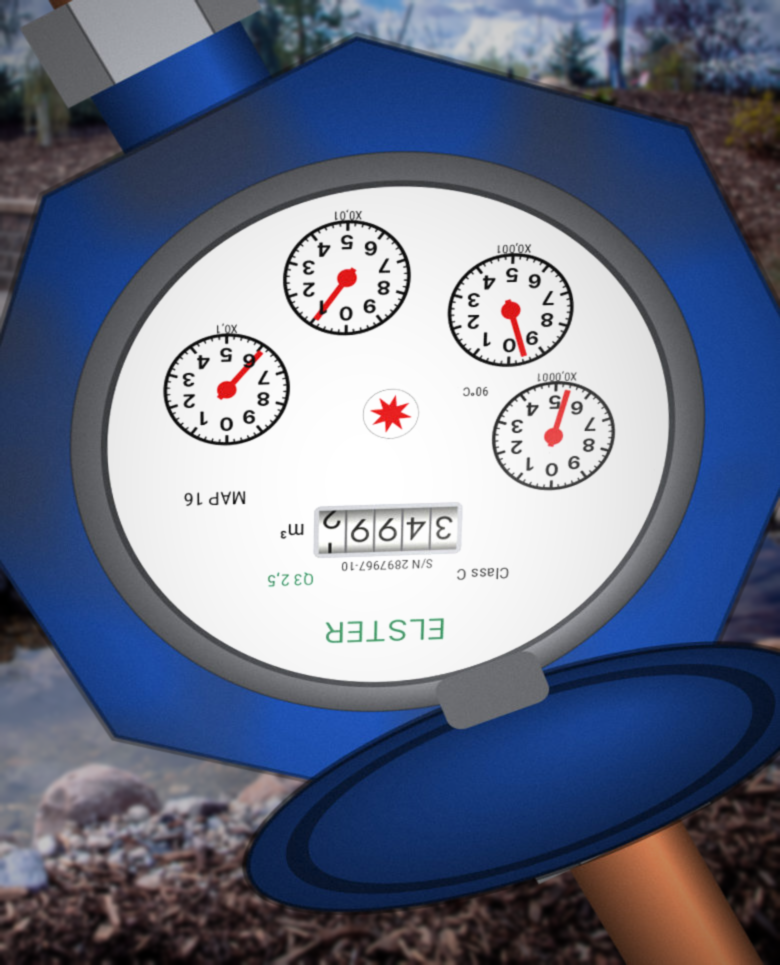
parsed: 34991.6095 m³
